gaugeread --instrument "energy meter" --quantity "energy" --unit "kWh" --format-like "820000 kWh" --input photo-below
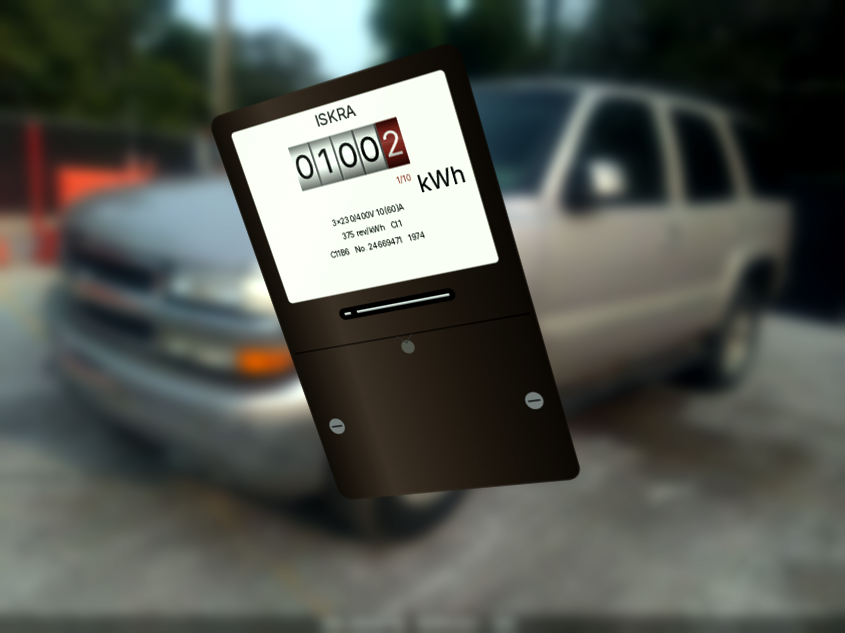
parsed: 100.2 kWh
